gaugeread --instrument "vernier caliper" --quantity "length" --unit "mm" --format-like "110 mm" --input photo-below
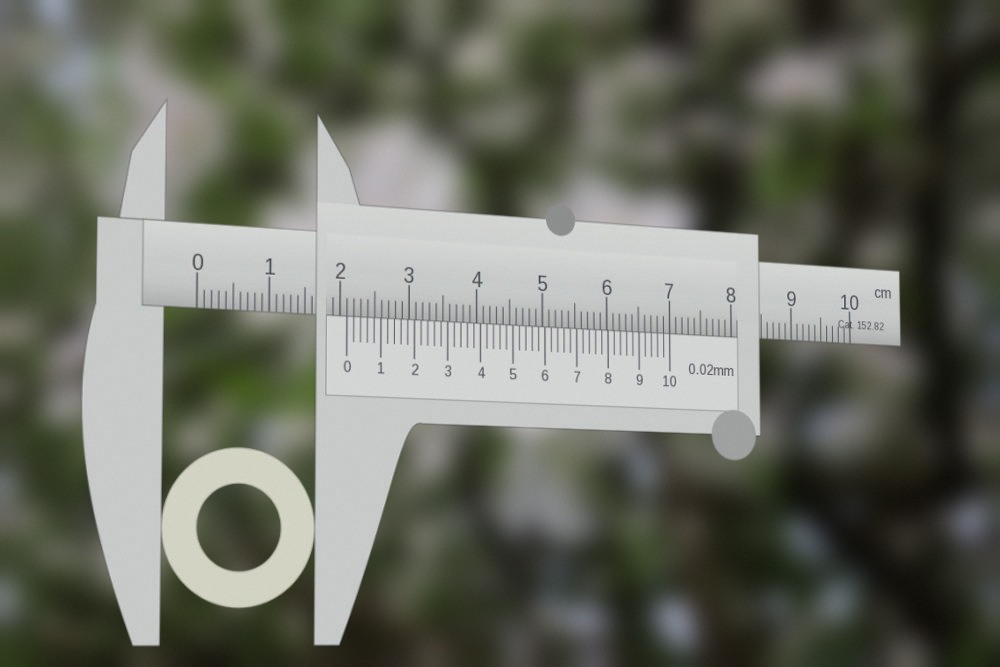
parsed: 21.0 mm
